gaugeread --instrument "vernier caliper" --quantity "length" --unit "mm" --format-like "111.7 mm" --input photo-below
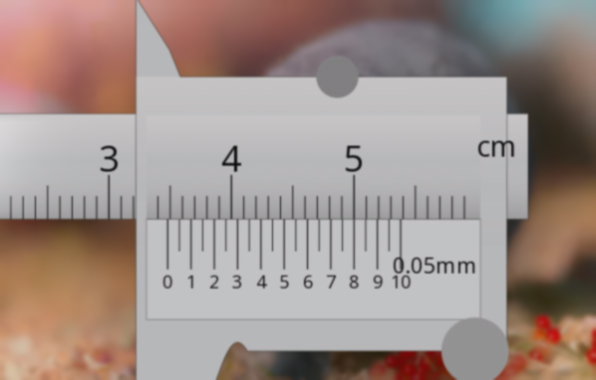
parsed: 34.8 mm
